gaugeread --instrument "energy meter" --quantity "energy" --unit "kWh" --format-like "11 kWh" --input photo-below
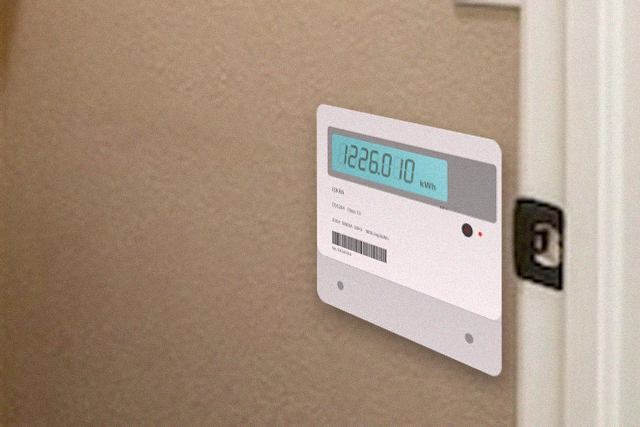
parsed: 1226.010 kWh
